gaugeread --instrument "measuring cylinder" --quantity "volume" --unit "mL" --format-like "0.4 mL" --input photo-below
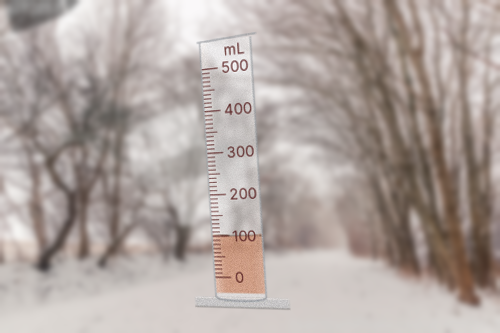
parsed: 100 mL
